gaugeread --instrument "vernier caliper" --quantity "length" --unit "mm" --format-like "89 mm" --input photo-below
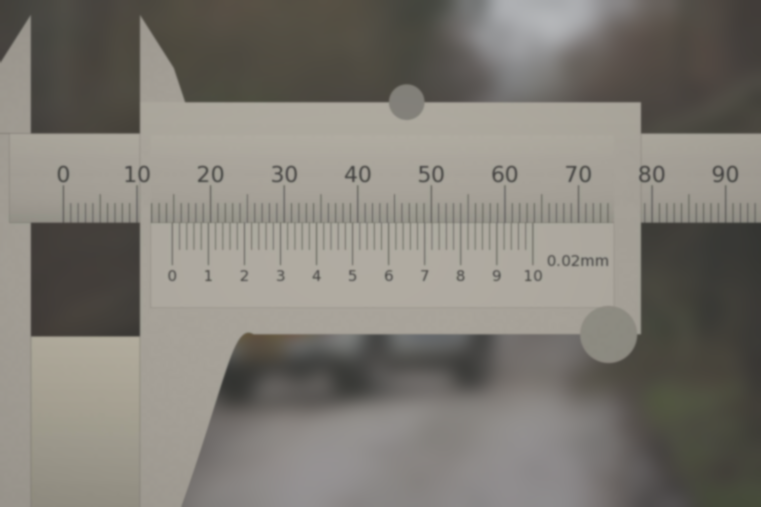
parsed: 14.8 mm
